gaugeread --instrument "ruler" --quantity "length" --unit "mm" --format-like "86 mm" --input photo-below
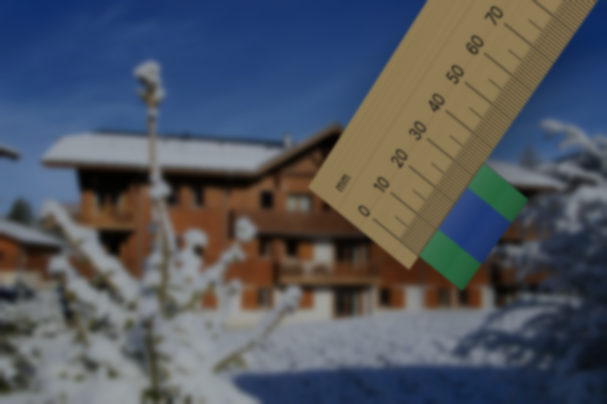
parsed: 35 mm
